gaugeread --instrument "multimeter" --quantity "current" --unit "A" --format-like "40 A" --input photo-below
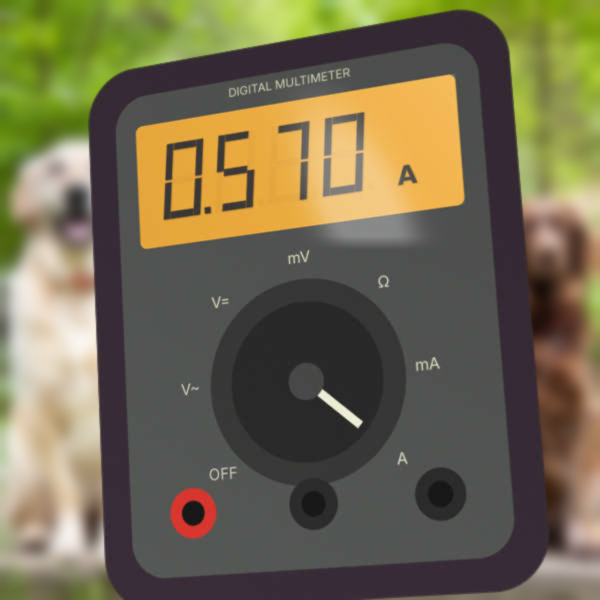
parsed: 0.570 A
